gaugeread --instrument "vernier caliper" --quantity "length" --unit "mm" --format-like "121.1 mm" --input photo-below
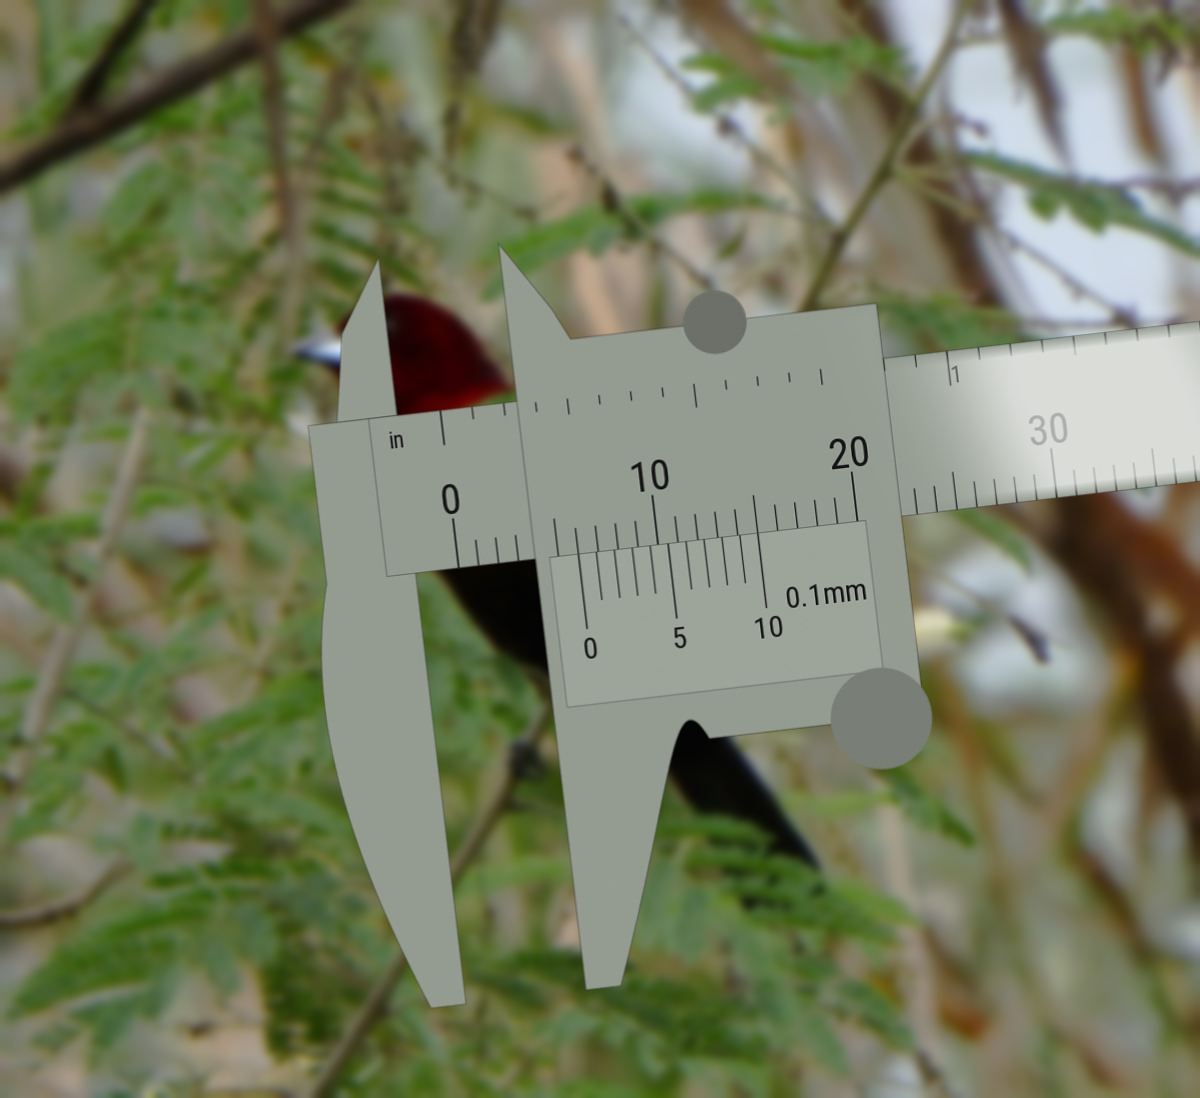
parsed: 6.0 mm
